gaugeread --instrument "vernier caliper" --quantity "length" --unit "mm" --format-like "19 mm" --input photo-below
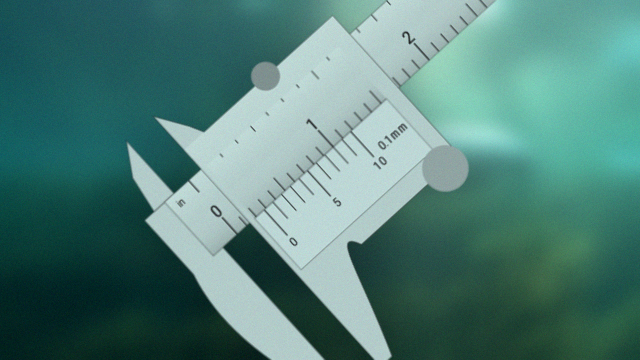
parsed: 2.8 mm
